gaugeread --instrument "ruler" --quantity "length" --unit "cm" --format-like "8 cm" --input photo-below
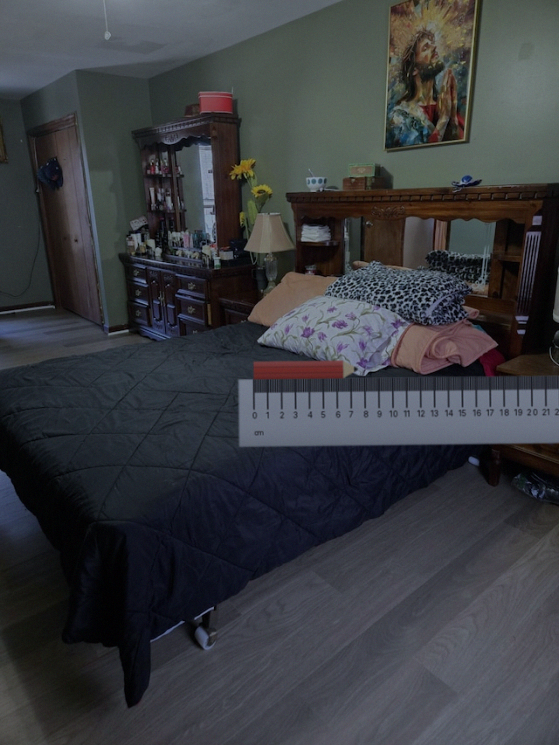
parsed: 7.5 cm
